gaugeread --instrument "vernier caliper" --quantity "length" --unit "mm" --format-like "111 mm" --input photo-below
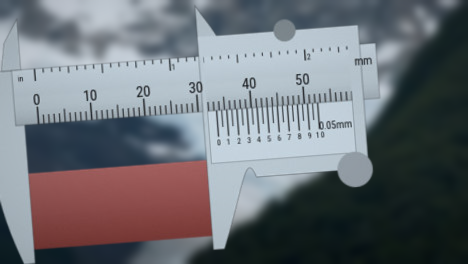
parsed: 33.5 mm
